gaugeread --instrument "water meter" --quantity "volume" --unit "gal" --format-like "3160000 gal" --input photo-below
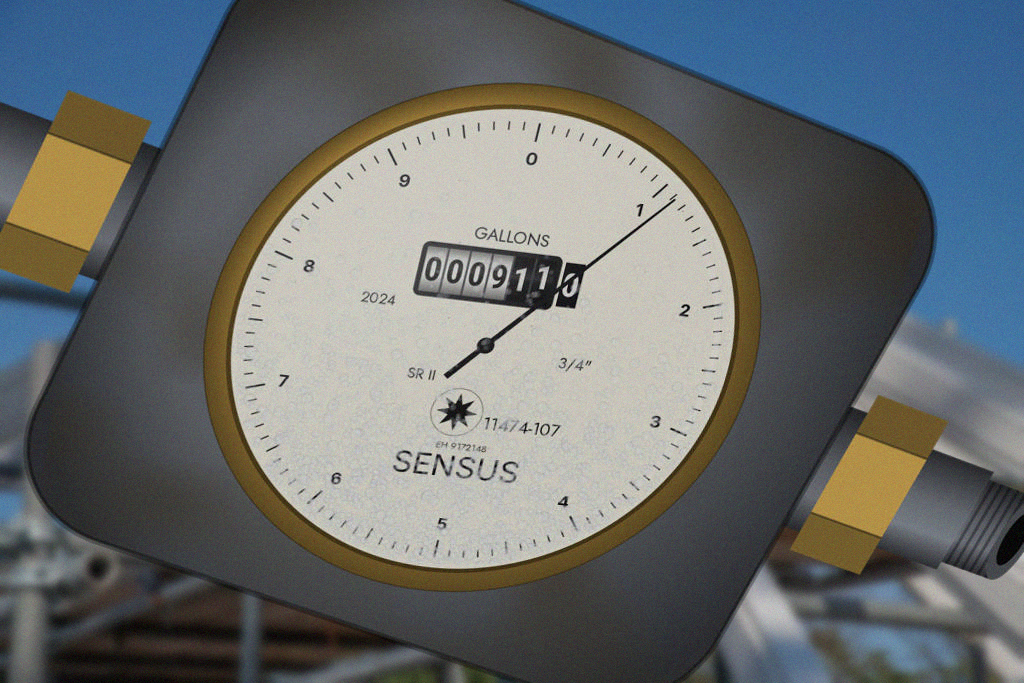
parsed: 9111.1 gal
